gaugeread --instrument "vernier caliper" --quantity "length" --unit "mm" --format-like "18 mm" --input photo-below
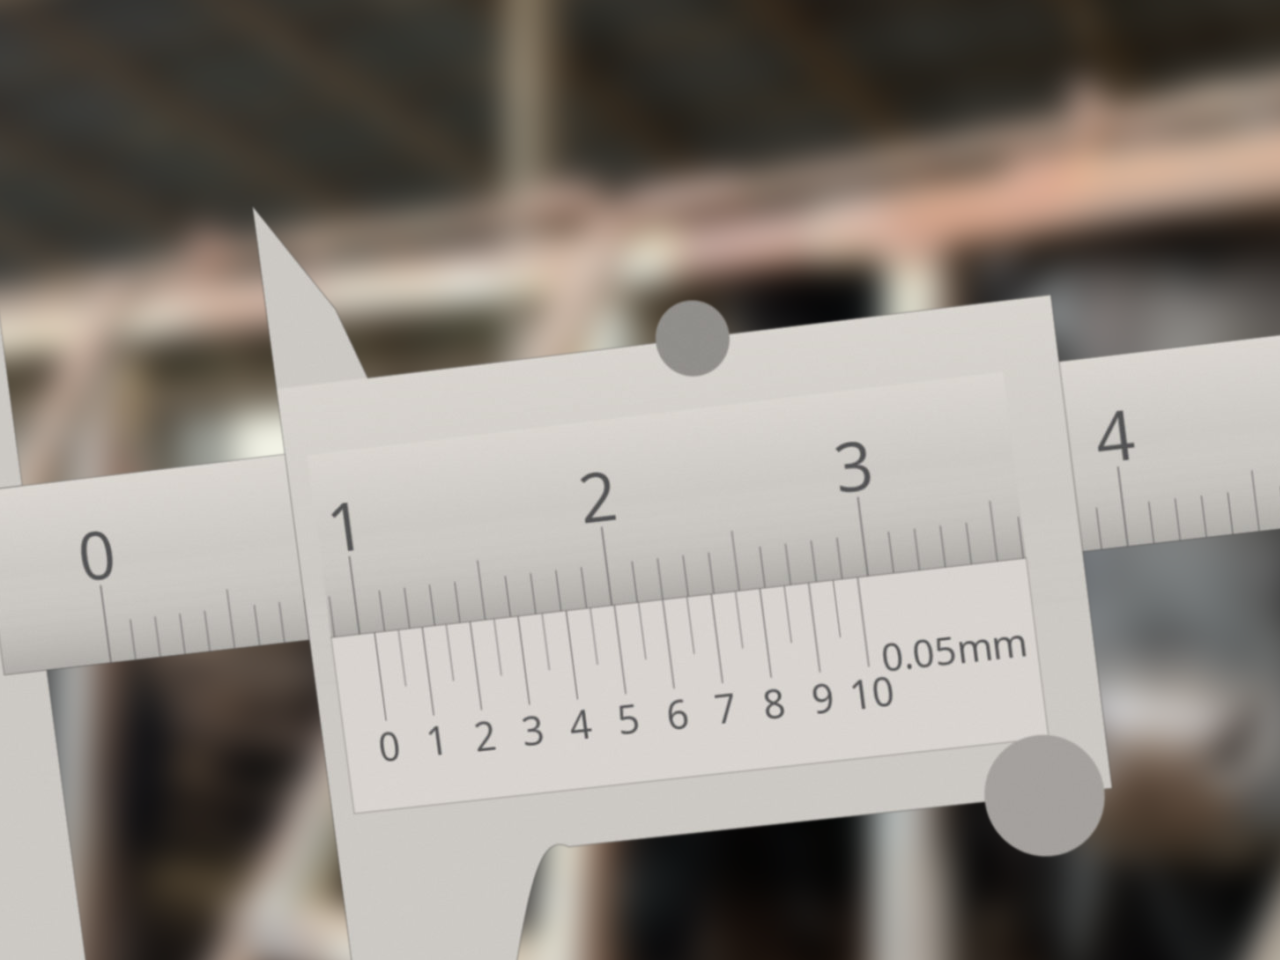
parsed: 10.6 mm
